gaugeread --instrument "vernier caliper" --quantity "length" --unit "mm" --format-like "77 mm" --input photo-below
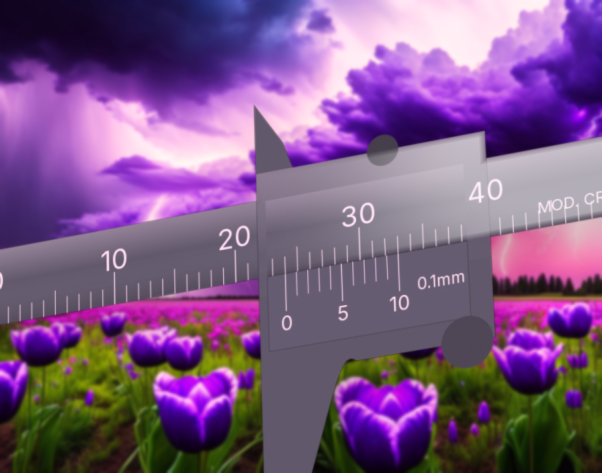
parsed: 24.0 mm
